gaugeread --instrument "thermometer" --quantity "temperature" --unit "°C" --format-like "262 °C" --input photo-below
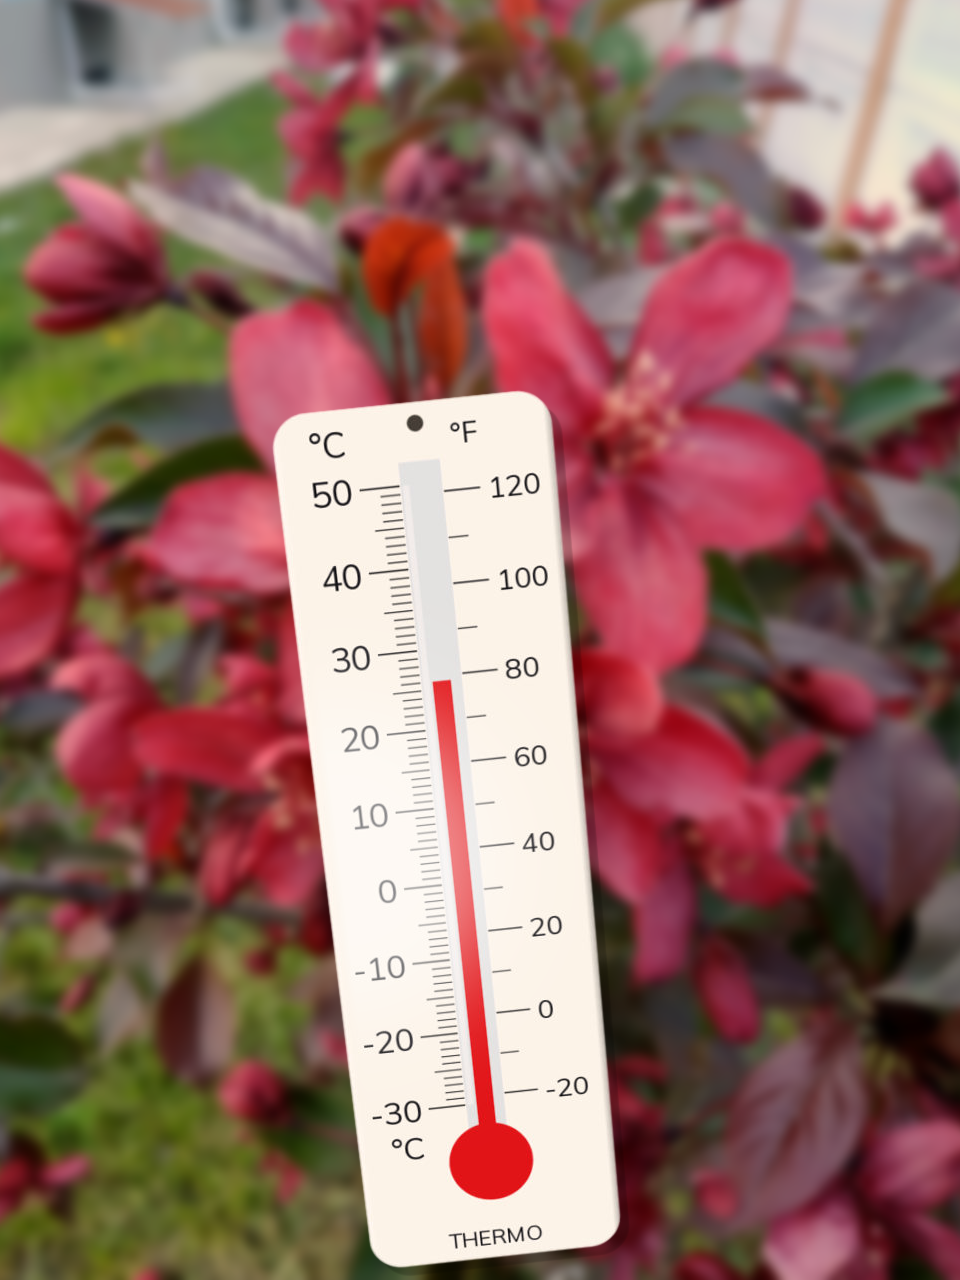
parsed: 26 °C
